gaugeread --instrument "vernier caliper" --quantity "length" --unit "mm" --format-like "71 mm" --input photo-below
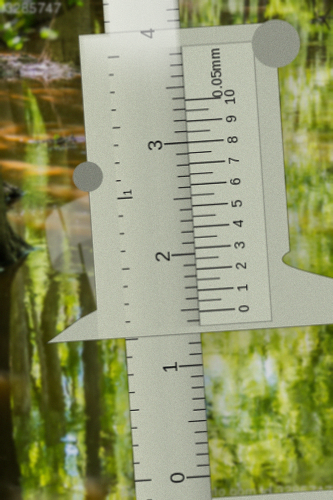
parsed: 14.8 mm
